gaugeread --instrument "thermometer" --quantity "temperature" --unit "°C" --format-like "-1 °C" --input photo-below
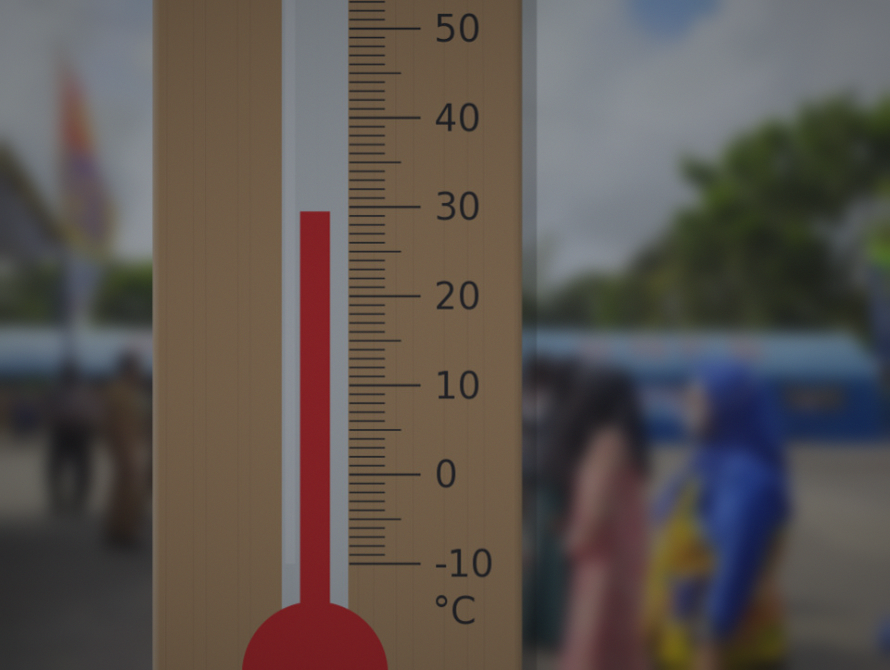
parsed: 29.5 °C
